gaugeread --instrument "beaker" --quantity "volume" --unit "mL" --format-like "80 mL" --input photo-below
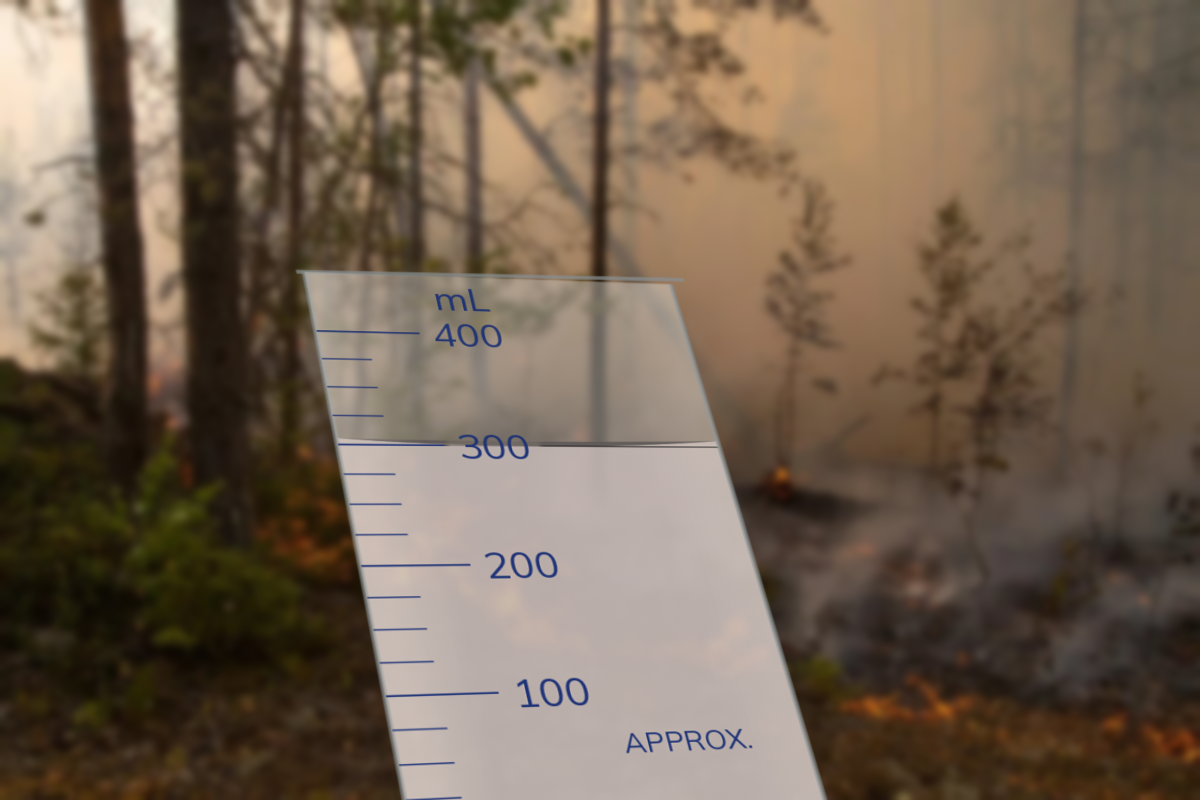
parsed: 300 mL
